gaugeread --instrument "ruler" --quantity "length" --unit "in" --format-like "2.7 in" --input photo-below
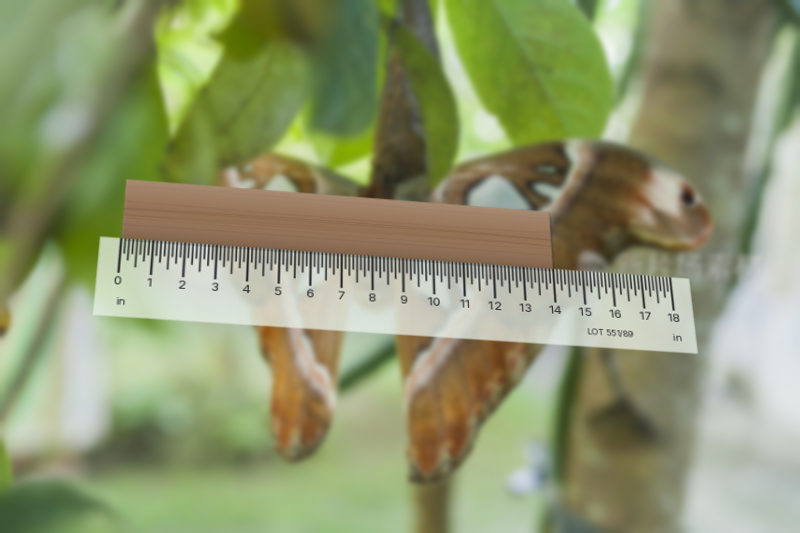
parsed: 14 in
